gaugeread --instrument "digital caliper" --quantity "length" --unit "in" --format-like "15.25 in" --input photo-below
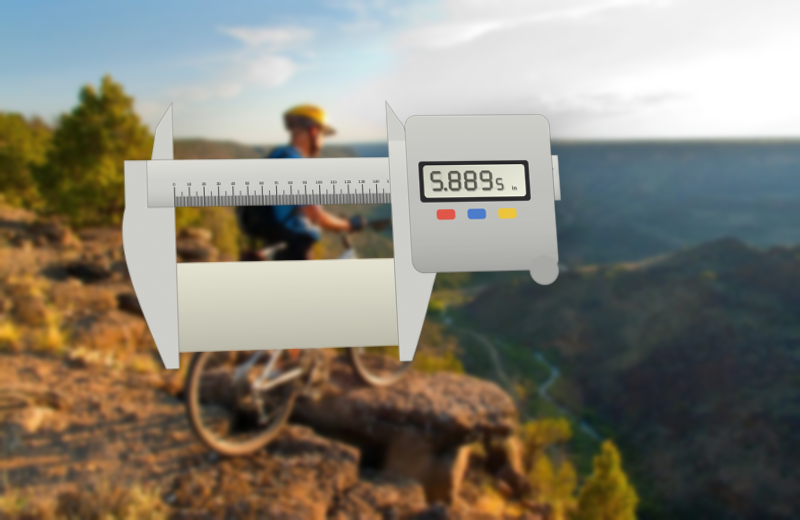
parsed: 5.8895 in
